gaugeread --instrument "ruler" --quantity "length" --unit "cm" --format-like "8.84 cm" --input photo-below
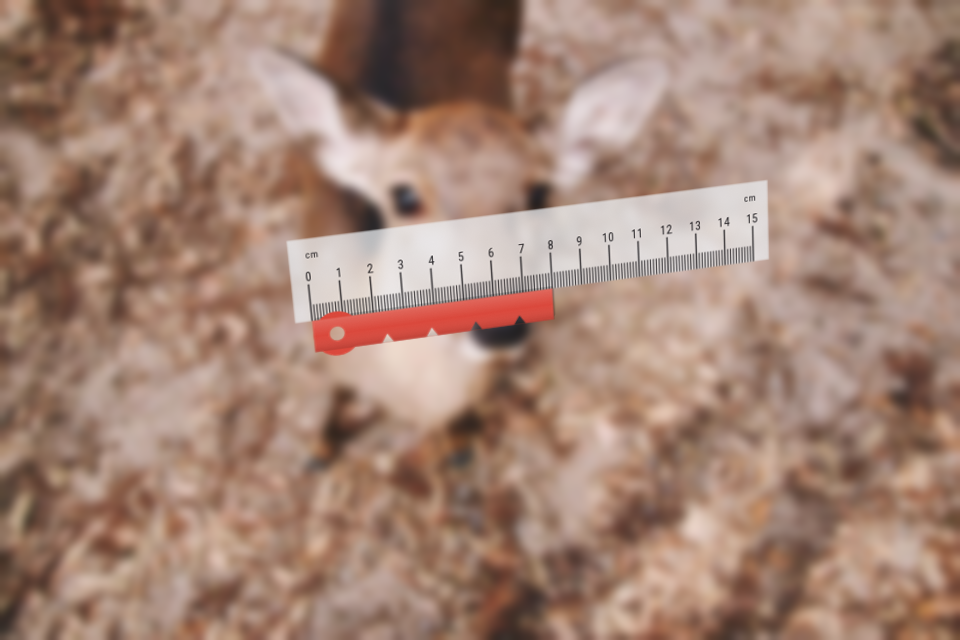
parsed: 8 cm
